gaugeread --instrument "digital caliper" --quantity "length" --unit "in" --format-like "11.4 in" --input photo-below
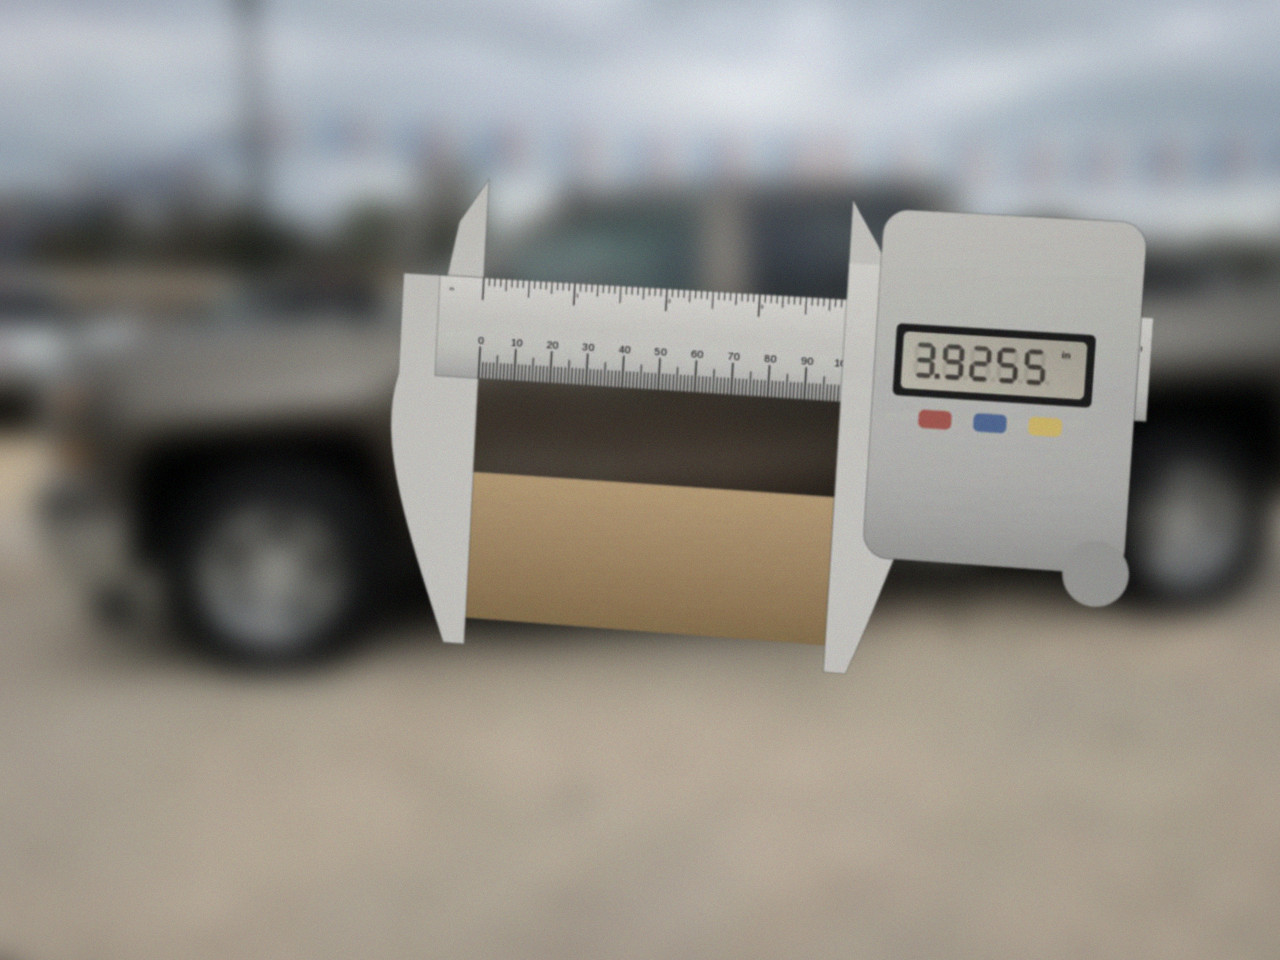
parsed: 3.9255 in
